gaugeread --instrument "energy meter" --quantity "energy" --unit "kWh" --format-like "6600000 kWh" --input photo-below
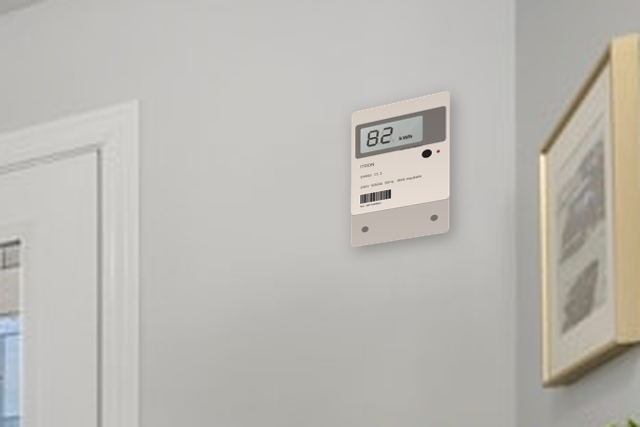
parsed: 82 kWh
